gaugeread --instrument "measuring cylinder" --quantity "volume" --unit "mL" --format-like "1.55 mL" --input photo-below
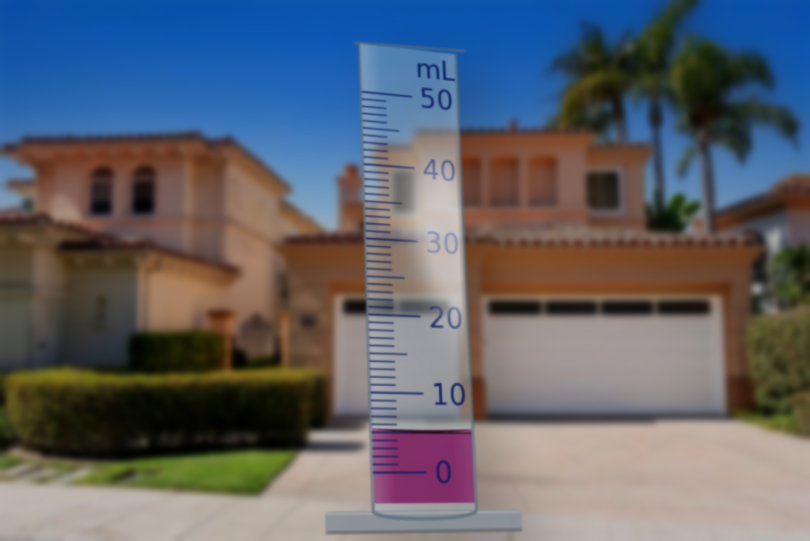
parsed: 5 mL
